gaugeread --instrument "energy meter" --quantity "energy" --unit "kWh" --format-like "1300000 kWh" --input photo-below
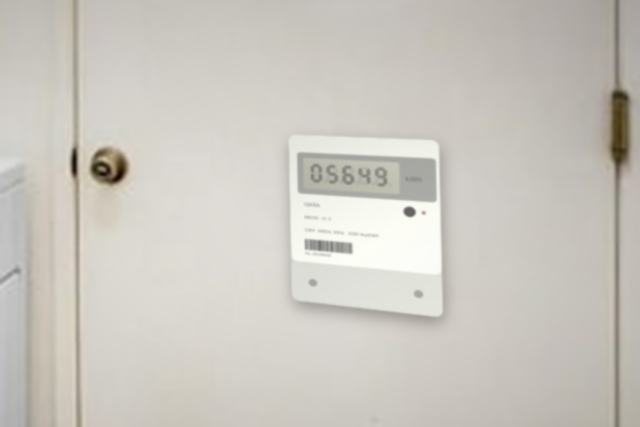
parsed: 5649 kWh
